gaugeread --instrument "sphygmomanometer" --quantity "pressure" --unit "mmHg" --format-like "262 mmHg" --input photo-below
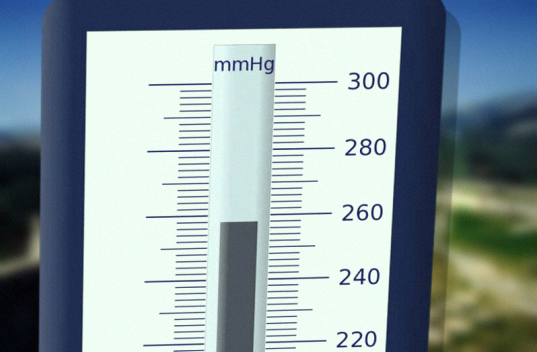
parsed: 258 mmHg
